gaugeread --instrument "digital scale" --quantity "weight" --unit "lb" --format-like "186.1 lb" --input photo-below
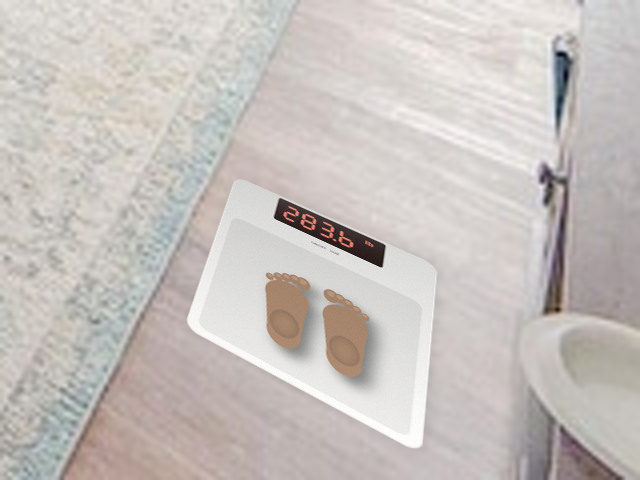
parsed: 283.6 lb
